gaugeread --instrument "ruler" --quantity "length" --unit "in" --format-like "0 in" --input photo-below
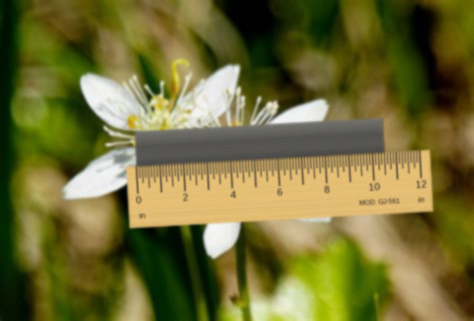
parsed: 10.5 in
